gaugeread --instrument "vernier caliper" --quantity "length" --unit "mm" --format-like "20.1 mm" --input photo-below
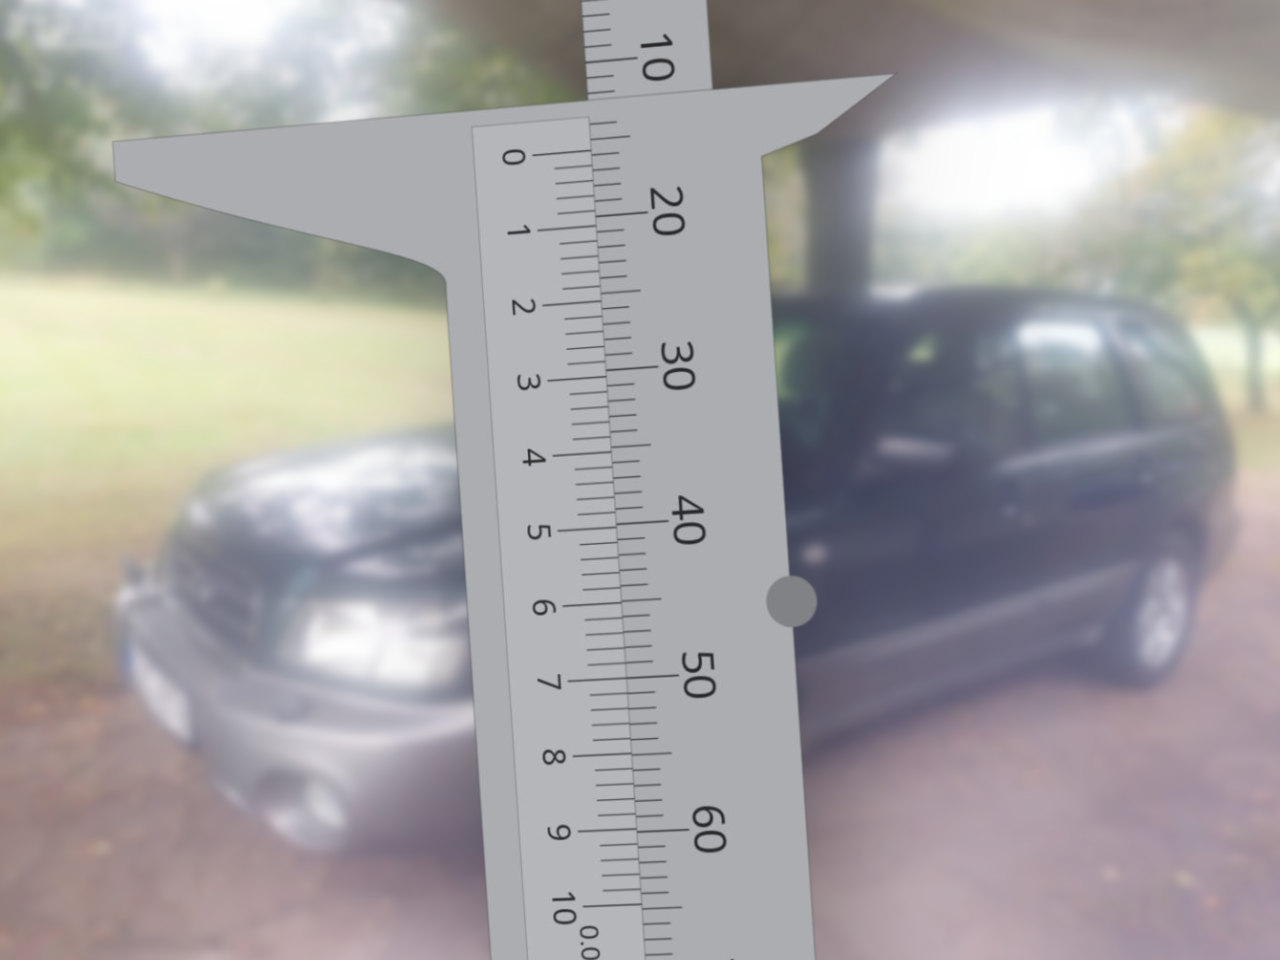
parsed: 15.7 mm
